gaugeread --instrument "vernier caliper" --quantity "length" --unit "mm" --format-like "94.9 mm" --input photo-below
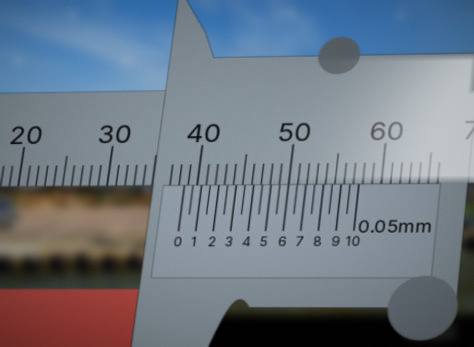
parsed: 38.6 mm
